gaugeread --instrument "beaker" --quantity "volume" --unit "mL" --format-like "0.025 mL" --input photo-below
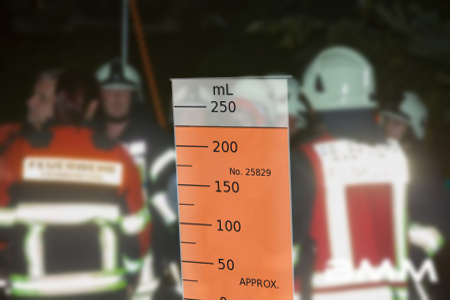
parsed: 225 mL
